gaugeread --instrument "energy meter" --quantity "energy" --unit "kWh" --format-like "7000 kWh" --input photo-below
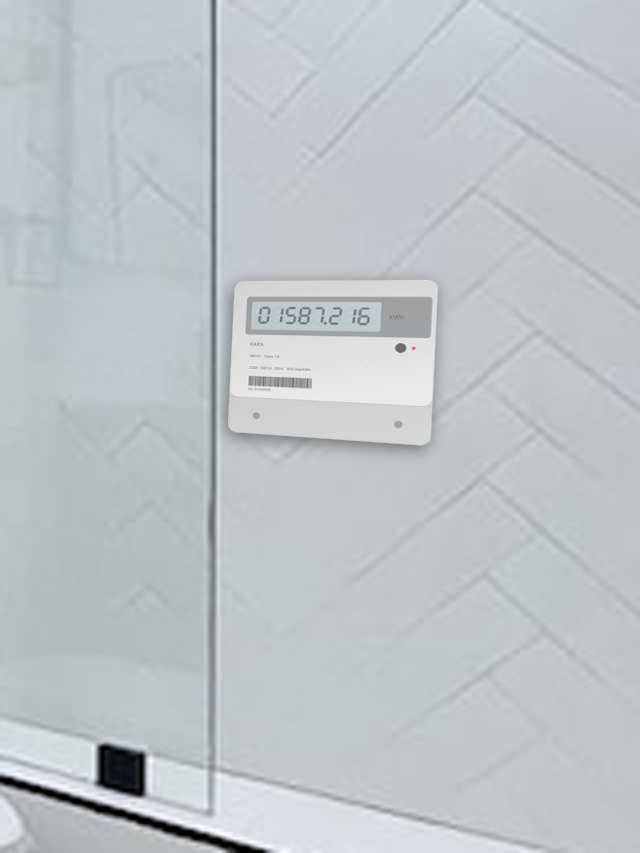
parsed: 1587.216 kWh
